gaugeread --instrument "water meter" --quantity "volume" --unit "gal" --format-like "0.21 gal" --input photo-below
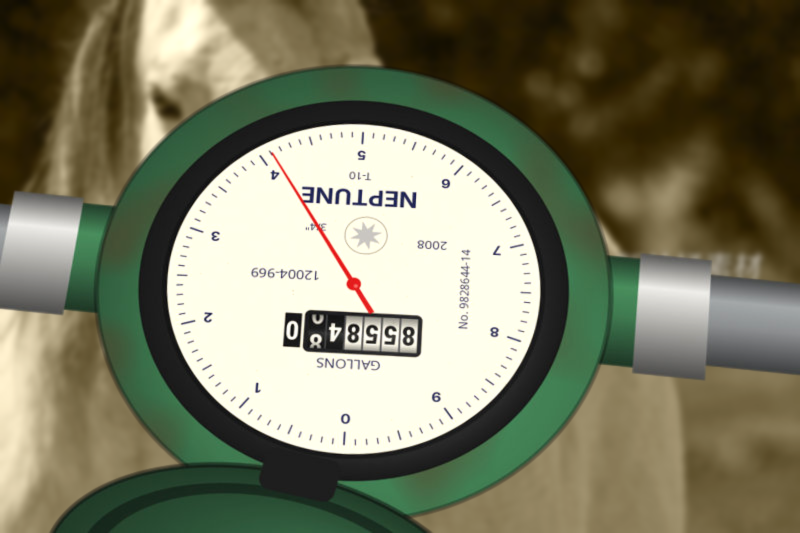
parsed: 8558484.1 gal
